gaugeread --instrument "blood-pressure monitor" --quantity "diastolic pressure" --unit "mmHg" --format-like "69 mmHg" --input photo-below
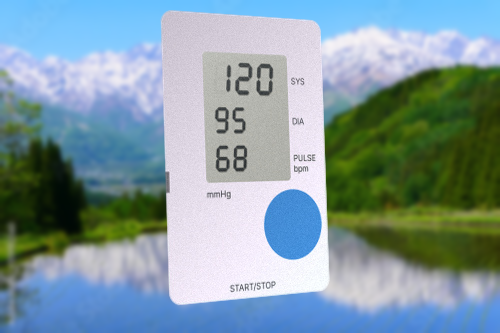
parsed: 95 mmHg
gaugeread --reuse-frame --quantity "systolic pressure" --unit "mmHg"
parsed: 120 mmHg
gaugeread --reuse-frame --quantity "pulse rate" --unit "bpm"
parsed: 68 bpm
